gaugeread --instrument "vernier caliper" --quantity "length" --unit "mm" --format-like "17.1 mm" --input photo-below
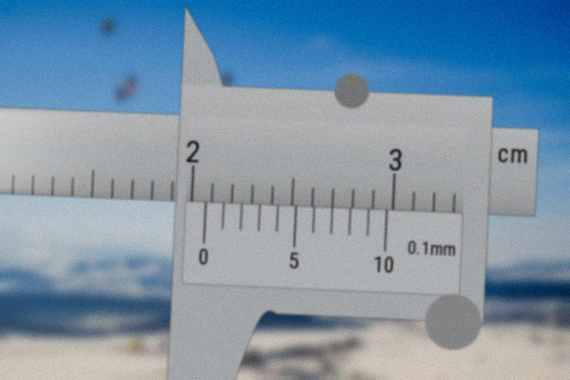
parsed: 20.7 mm
